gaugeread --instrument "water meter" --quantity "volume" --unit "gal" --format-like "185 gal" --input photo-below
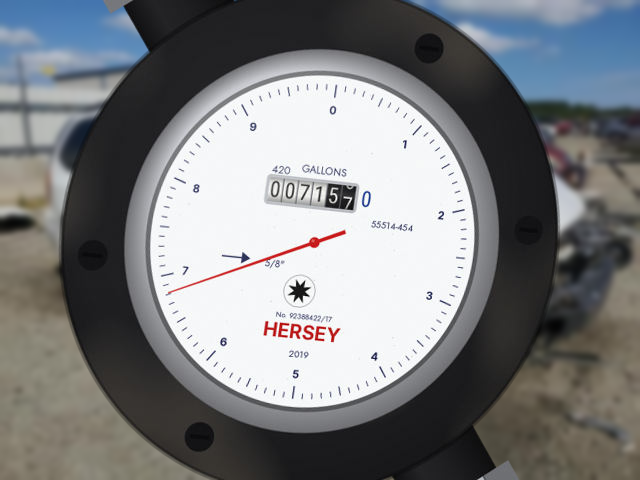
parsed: 71566.8 gal
